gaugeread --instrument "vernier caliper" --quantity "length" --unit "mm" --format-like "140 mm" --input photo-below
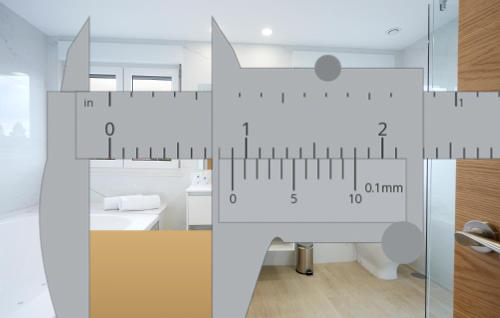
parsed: 9.0 mm
